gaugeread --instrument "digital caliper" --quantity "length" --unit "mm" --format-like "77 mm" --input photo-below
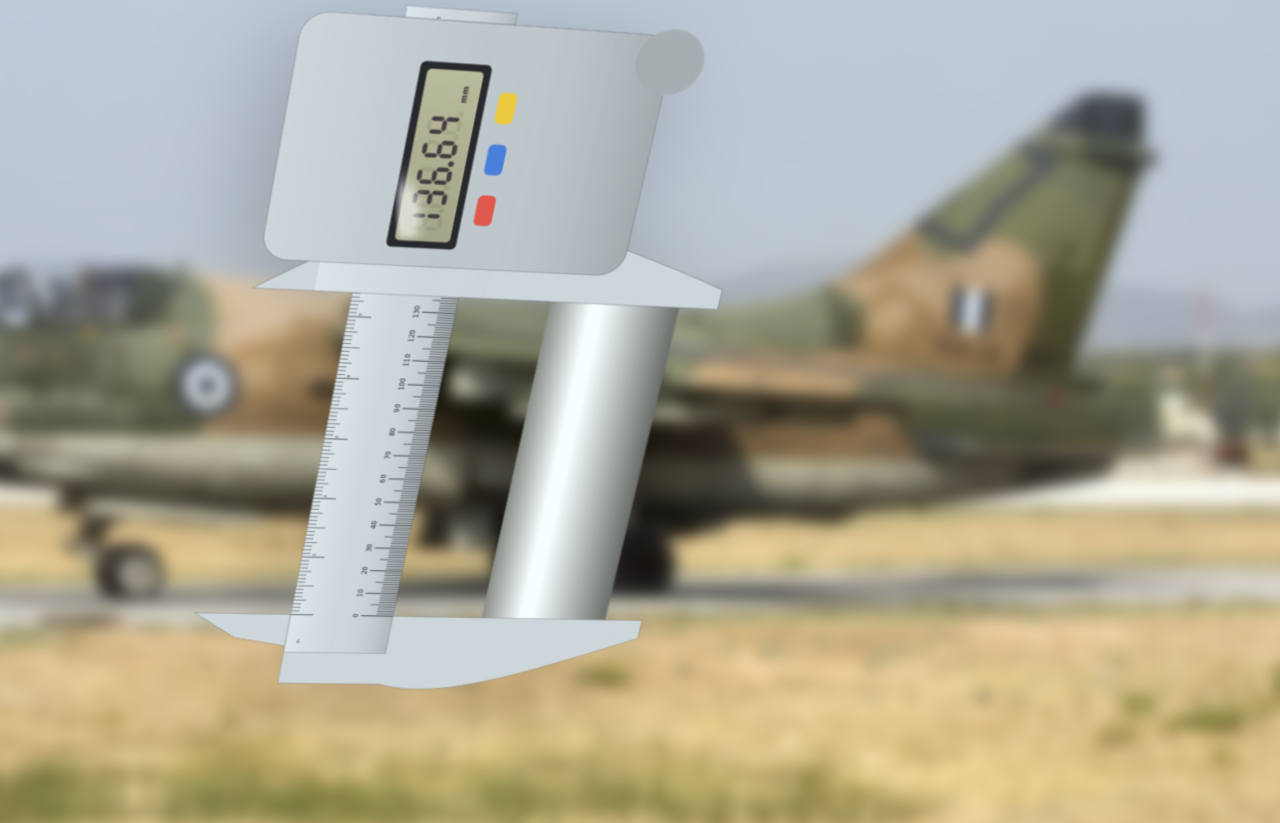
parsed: 136.64 mm
